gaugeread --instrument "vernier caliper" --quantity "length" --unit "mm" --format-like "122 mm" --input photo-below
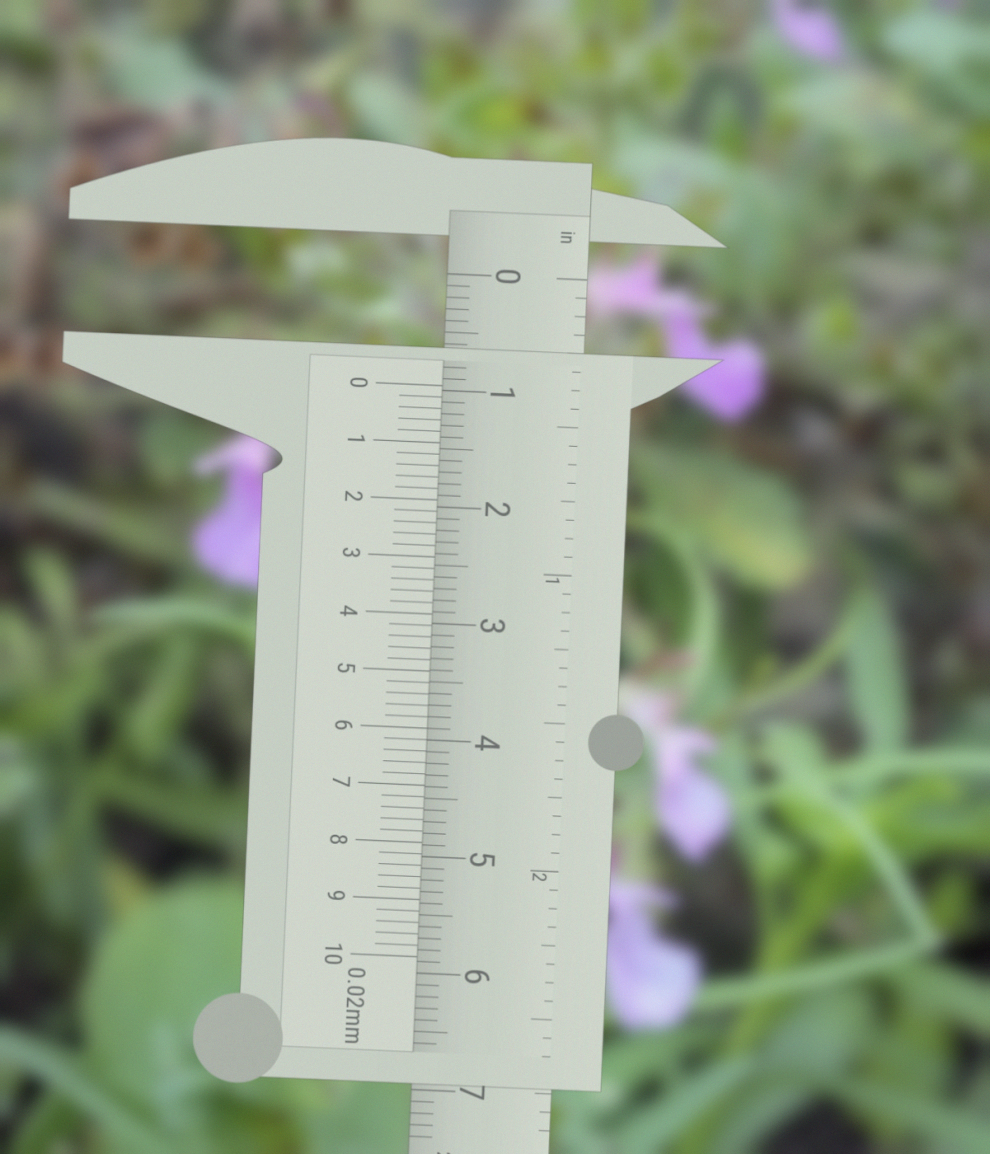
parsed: 9.6 mm
